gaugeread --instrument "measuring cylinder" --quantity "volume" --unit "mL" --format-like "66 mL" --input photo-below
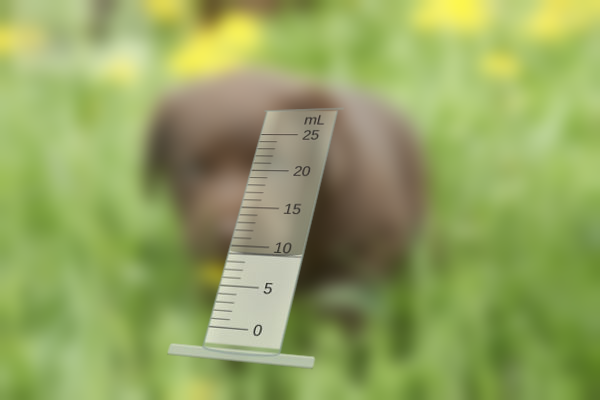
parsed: 9 mL
